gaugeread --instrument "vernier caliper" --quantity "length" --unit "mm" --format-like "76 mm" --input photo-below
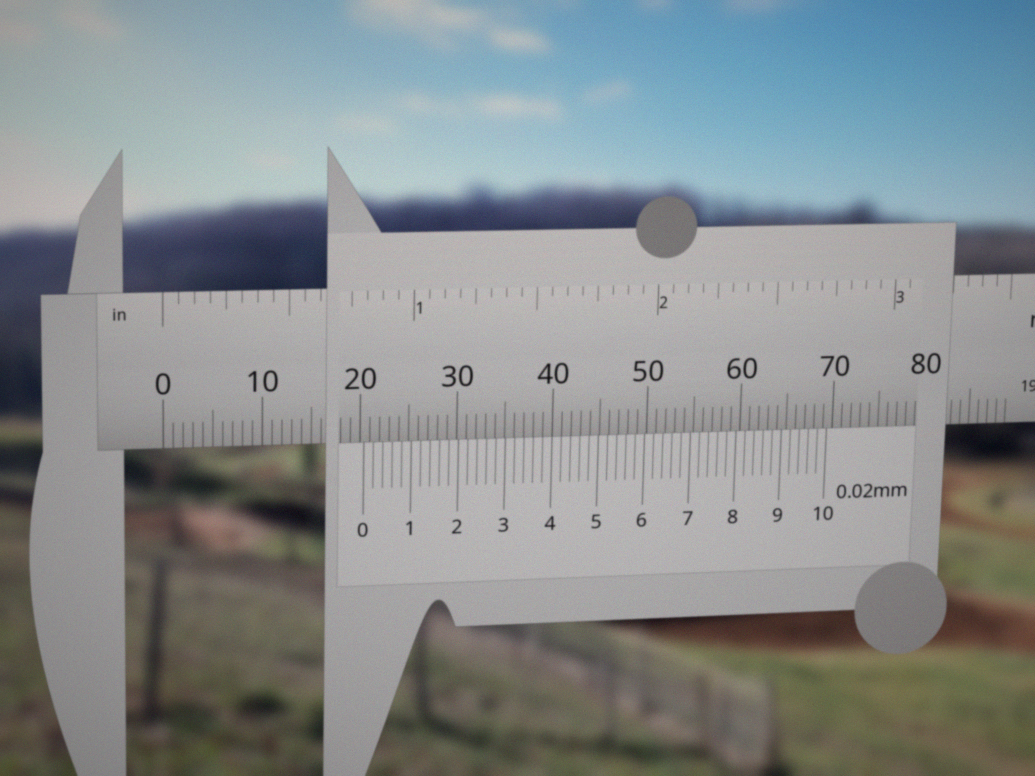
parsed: 20.4 mm
